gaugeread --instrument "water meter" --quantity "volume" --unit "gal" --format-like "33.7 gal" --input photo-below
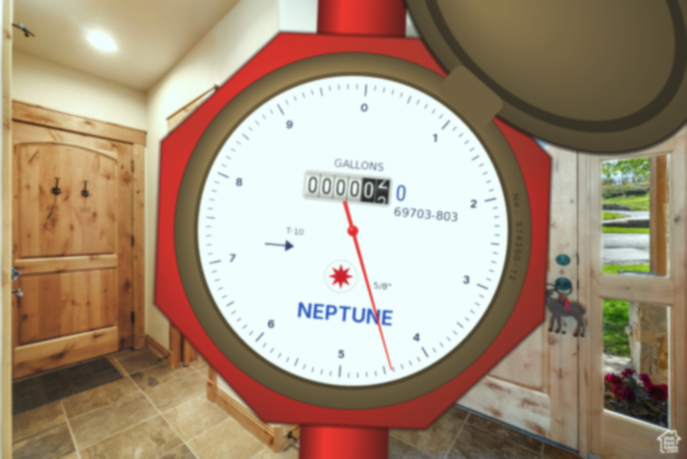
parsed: 24.4 gal
